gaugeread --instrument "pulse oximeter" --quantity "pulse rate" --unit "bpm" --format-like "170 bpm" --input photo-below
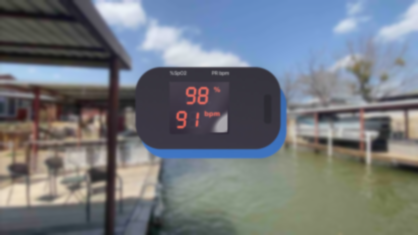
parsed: 91 bpm
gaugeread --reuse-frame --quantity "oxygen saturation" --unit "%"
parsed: 98 %
